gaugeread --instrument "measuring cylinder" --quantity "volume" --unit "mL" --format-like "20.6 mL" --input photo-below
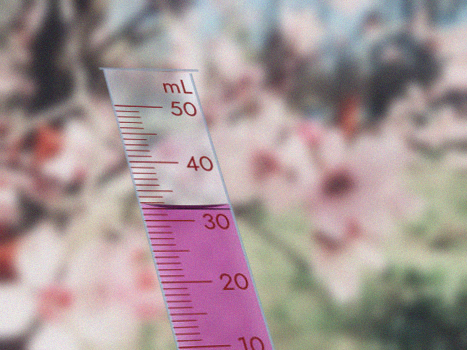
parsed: 32 mL
